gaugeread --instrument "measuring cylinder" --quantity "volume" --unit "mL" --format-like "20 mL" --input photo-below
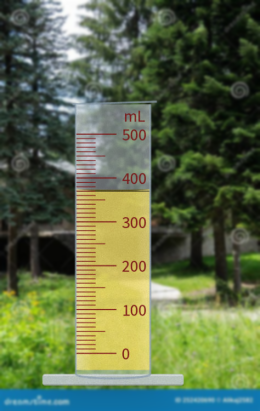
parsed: 370 mL
